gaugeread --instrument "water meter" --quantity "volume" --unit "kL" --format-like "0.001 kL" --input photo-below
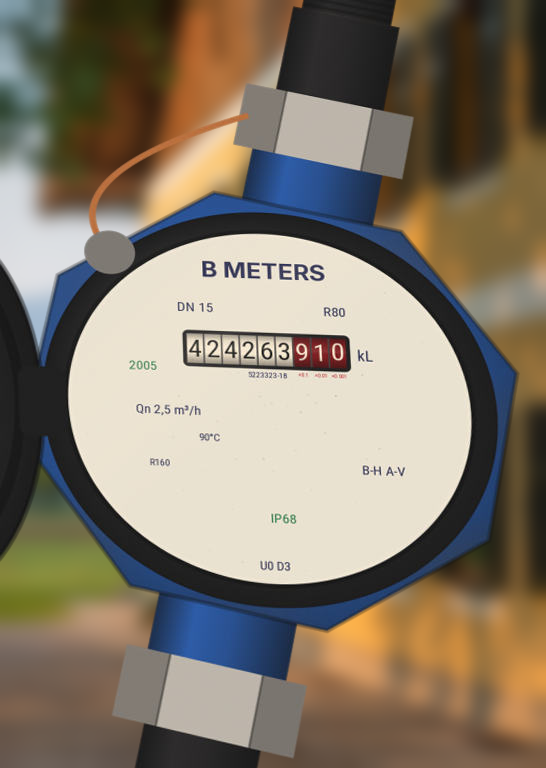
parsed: 424263.910 kL
